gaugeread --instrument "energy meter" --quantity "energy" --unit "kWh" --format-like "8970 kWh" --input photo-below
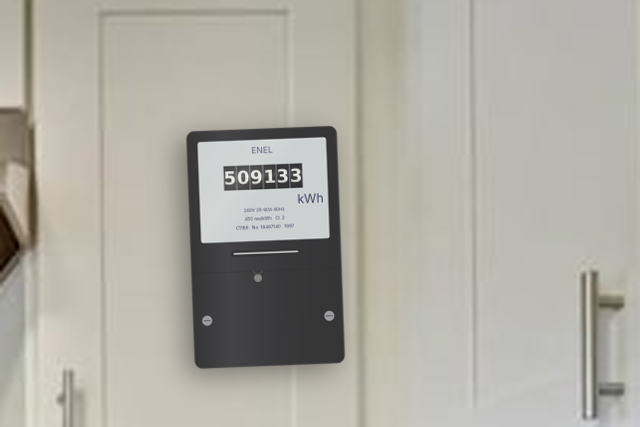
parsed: 509133 kWh
